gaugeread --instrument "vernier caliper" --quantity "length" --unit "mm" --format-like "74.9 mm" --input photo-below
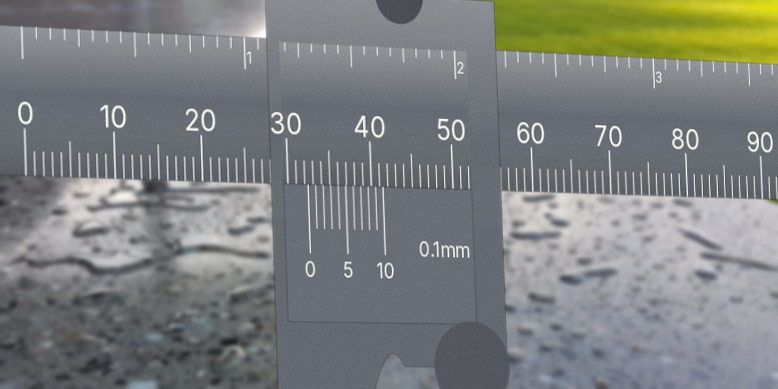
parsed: 32.4 mm
